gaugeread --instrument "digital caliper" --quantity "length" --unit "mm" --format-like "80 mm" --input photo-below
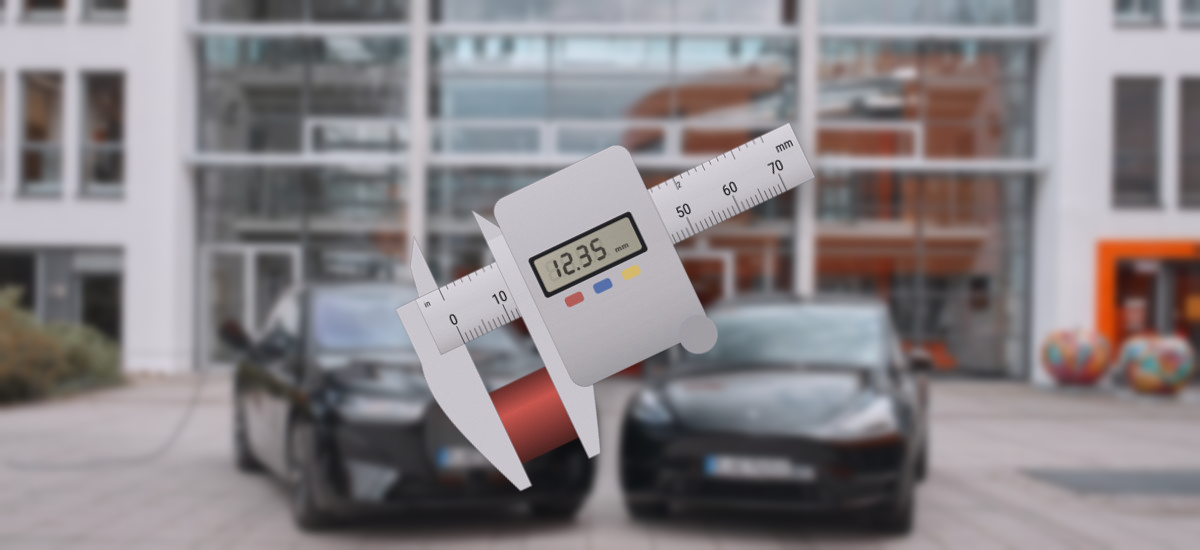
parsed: 12.35 mm
